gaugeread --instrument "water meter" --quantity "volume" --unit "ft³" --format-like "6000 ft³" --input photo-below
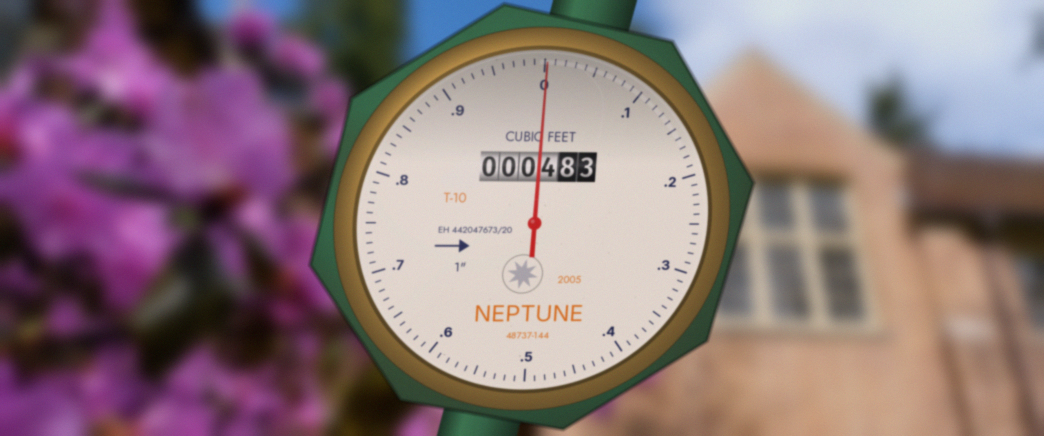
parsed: 483.00 ft³
